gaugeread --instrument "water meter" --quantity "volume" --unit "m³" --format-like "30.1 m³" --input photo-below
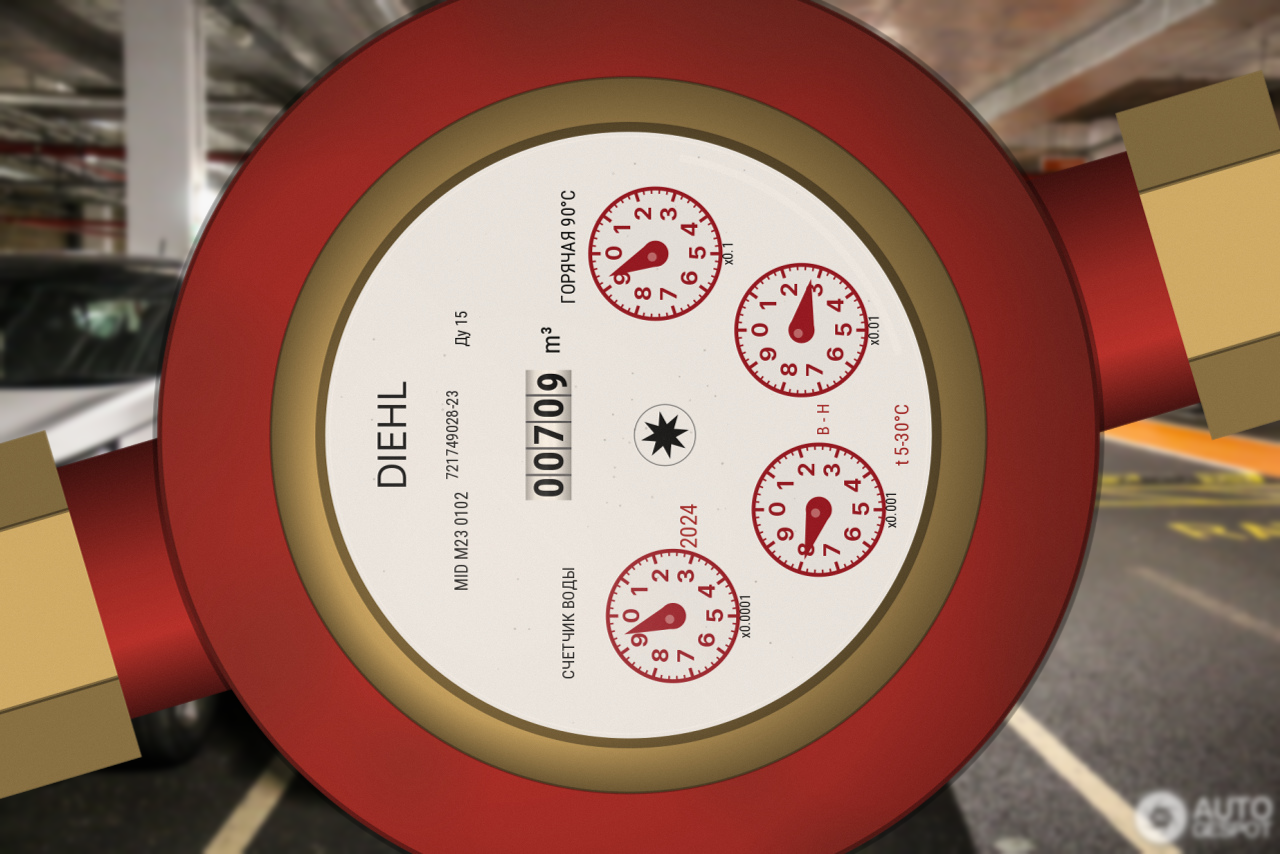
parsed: 708.9279 m³
